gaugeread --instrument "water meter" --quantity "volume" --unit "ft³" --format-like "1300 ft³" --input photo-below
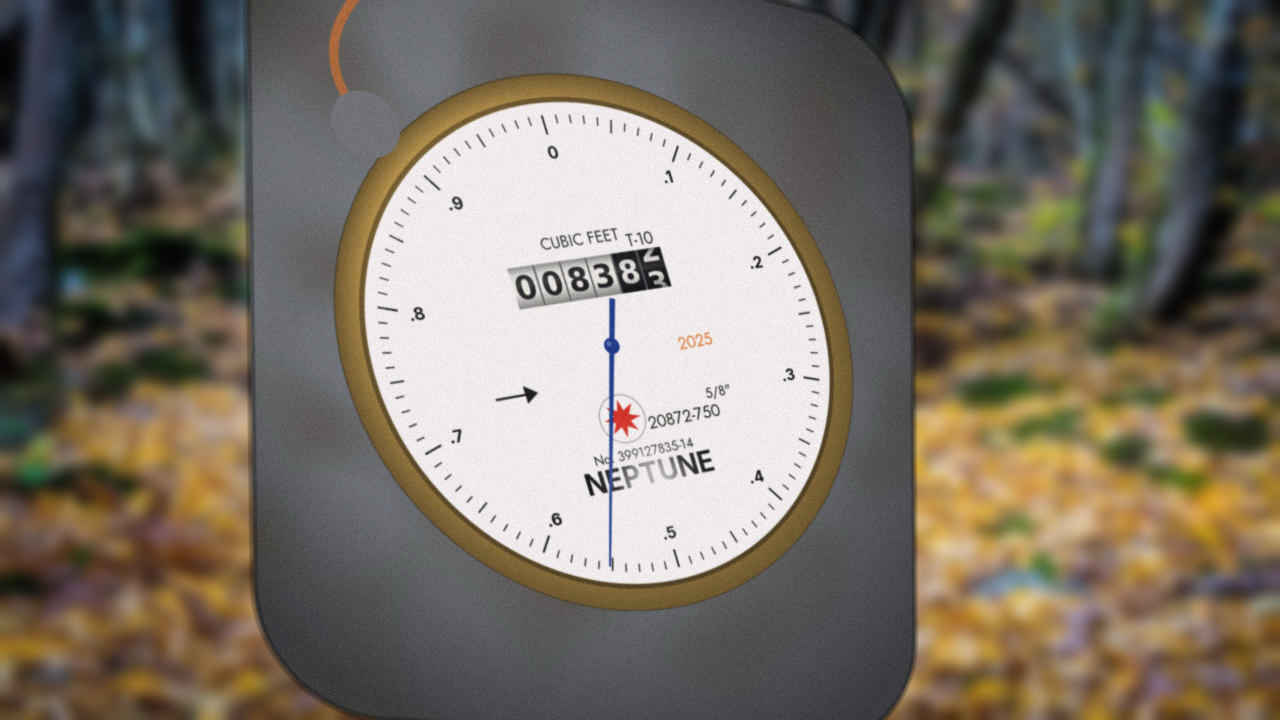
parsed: 8382.55 ft³
